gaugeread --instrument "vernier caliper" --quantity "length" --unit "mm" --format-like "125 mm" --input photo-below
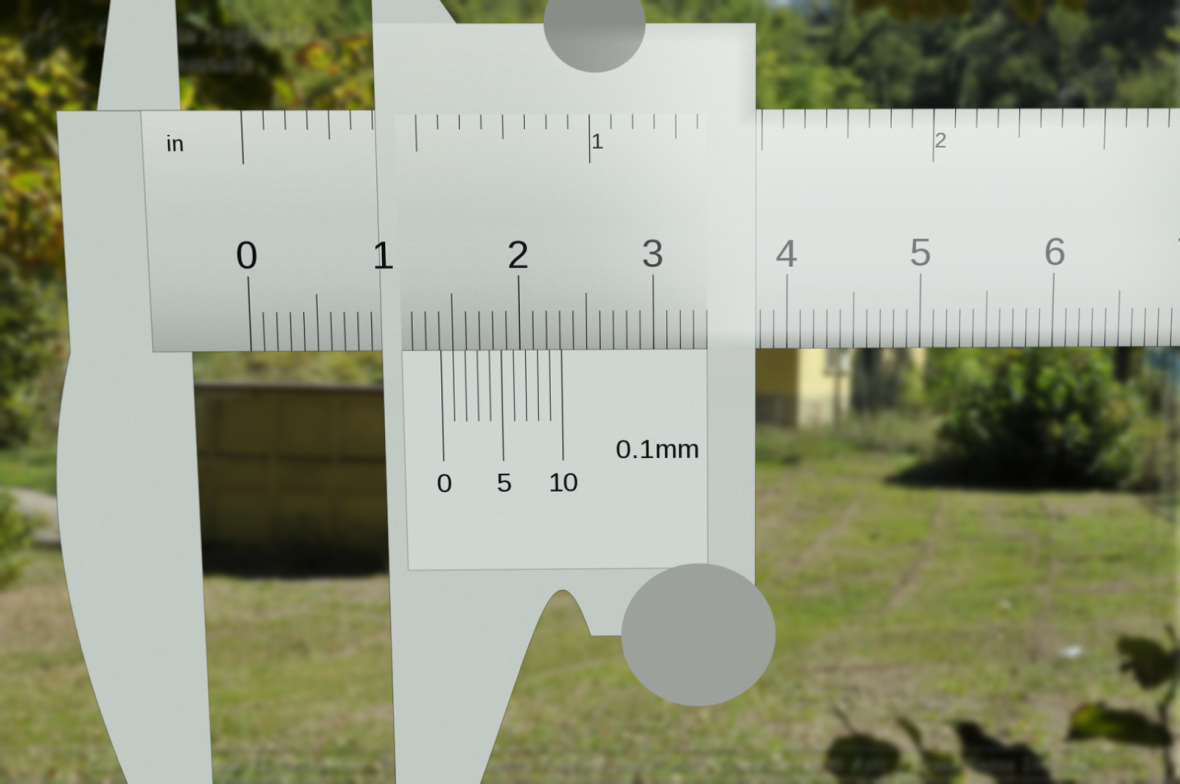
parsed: 14.1 mm
